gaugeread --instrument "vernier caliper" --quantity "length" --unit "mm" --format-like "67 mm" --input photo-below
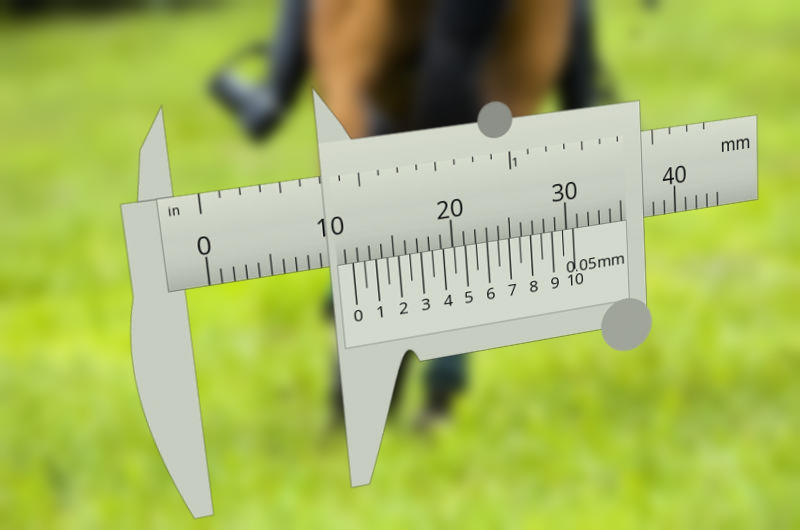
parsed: 11.6 mm
